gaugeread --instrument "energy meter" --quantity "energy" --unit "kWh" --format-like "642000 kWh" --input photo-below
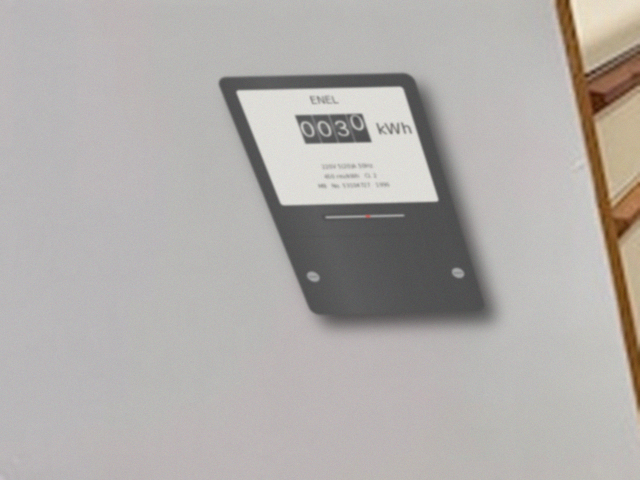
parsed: 30 kWh
